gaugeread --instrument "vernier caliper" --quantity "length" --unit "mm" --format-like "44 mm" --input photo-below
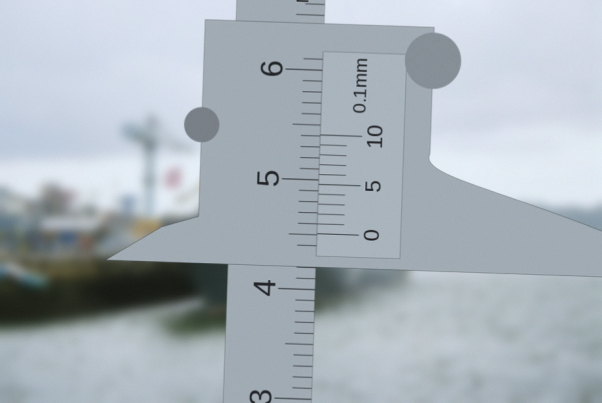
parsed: 45.1 mm
